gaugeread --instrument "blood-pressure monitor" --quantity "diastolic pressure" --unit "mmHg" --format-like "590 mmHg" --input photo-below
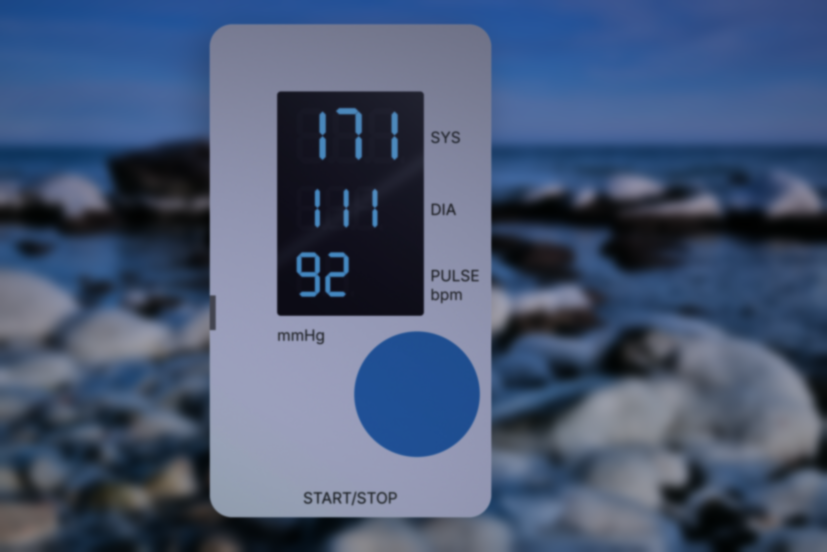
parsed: 111 mmHg
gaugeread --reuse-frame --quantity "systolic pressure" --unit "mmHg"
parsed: 171 mmHg
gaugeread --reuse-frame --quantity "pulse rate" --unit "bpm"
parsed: 92 bpm
